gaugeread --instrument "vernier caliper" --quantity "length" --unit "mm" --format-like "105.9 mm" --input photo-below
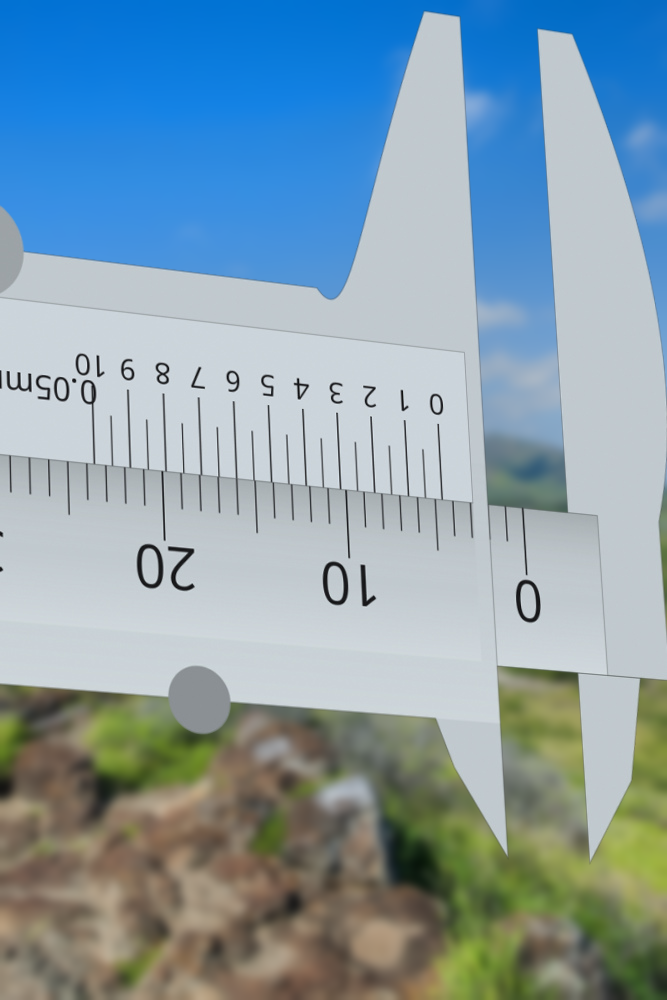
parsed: 4.6 mm
